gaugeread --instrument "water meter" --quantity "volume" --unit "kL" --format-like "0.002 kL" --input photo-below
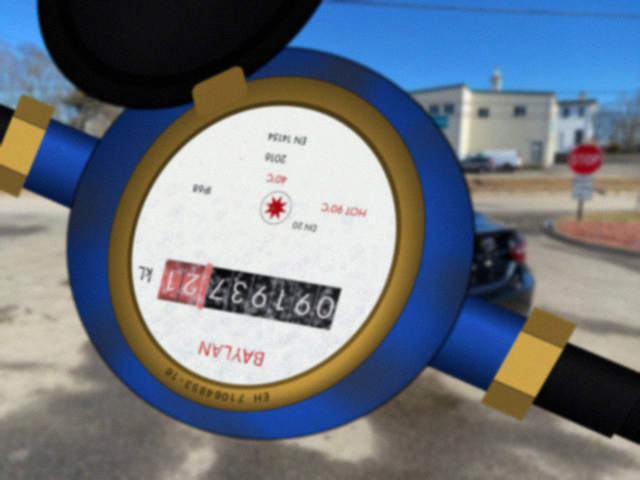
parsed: 91937.21 kL
